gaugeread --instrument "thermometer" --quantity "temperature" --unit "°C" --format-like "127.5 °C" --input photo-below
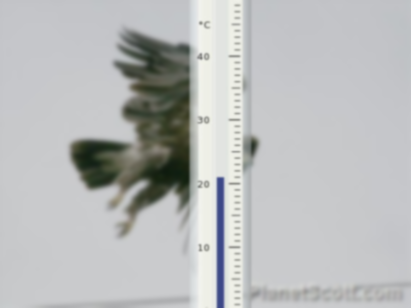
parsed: 21 °C
